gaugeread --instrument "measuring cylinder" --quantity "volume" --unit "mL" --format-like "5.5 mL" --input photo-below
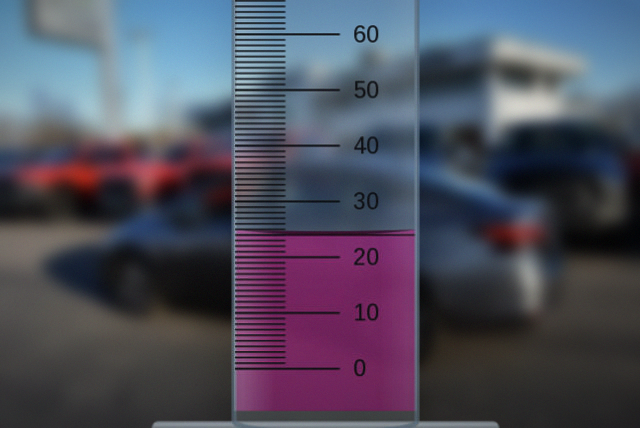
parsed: 24 mL
